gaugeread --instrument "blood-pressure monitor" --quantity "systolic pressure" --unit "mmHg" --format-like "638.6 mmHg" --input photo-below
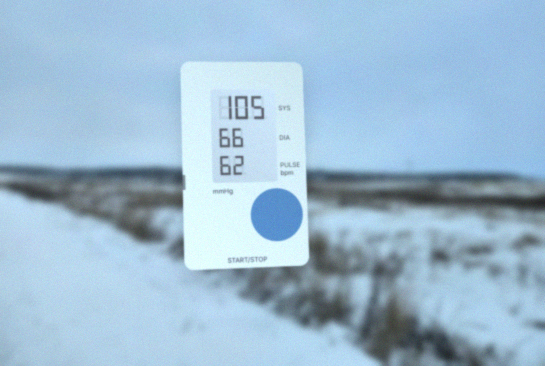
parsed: 105 mmHg
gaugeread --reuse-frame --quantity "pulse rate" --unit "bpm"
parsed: 62 bpm
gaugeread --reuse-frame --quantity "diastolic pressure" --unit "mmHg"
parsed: 66 mmHg
